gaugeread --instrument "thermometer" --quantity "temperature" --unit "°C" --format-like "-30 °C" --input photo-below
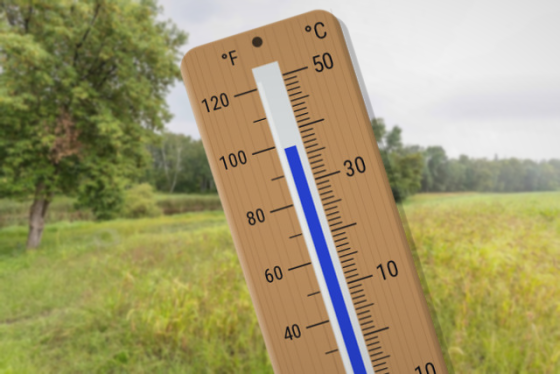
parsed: 37 °C
